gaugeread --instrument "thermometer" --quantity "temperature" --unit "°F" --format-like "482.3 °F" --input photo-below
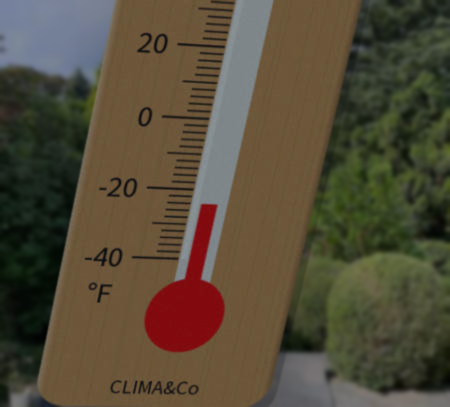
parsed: -24 °F
